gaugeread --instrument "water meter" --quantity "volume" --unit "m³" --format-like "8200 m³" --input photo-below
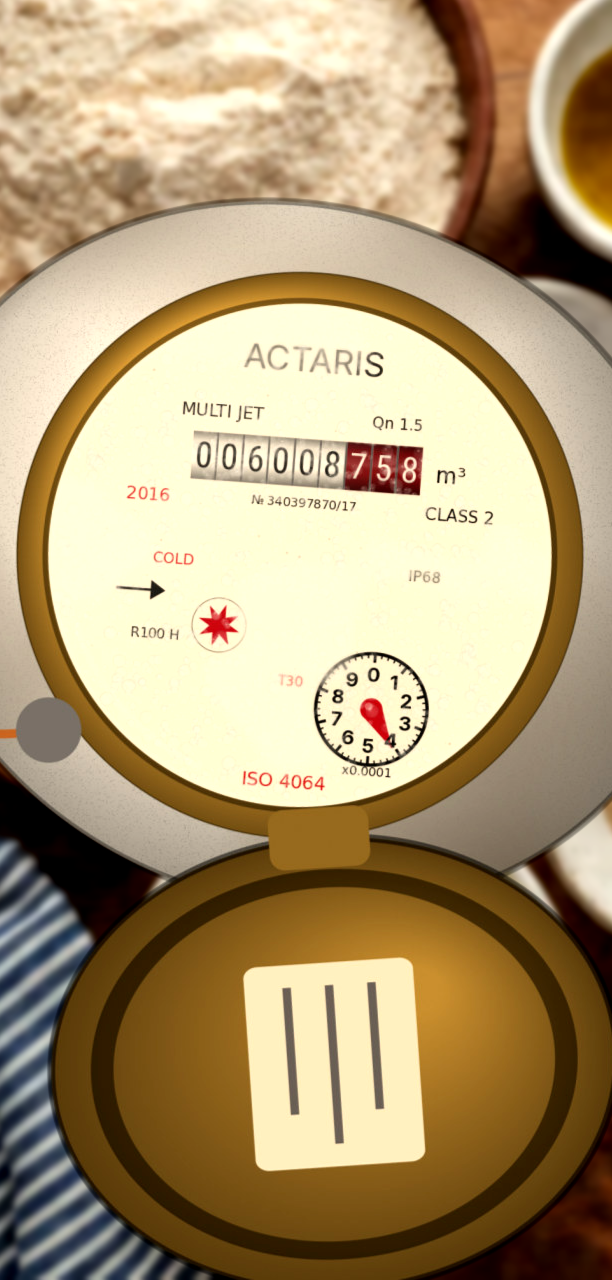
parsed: 6008.7584 m³
